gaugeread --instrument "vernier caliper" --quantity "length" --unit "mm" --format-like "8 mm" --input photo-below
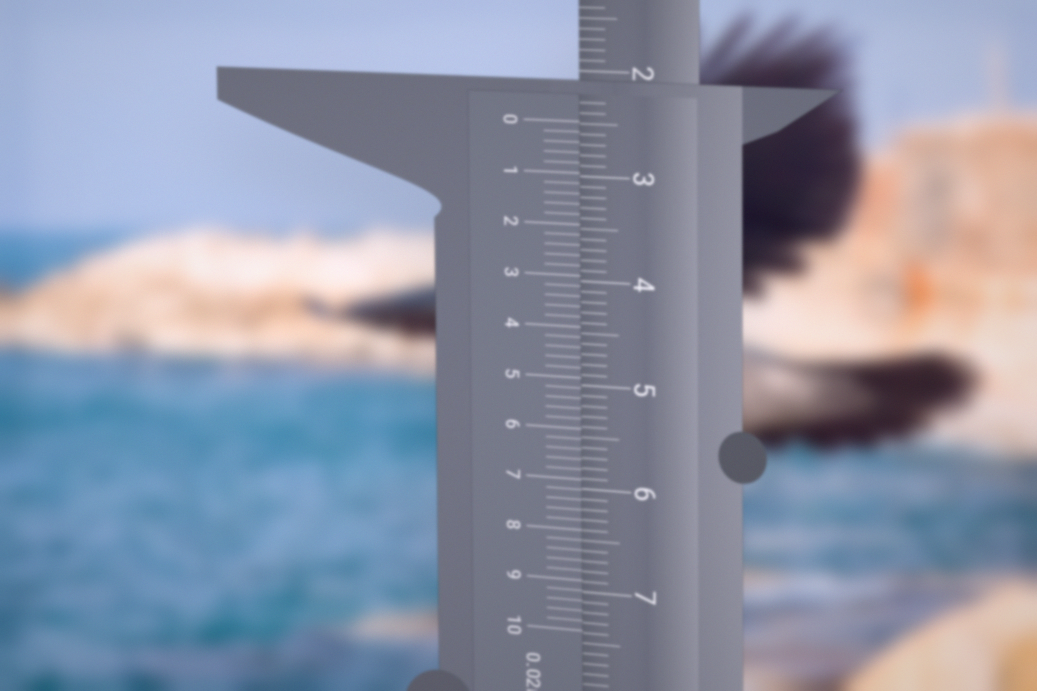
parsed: 24.8 mm
